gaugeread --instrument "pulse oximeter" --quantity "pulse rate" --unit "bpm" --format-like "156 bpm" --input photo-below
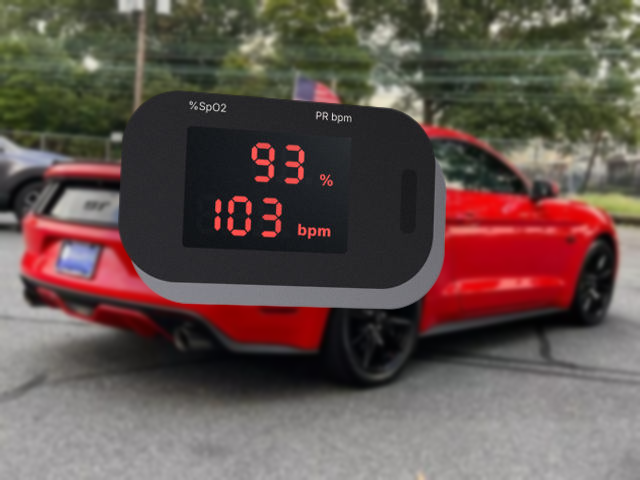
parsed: 103 bpm
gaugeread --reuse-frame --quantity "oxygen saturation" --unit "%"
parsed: 93 %
